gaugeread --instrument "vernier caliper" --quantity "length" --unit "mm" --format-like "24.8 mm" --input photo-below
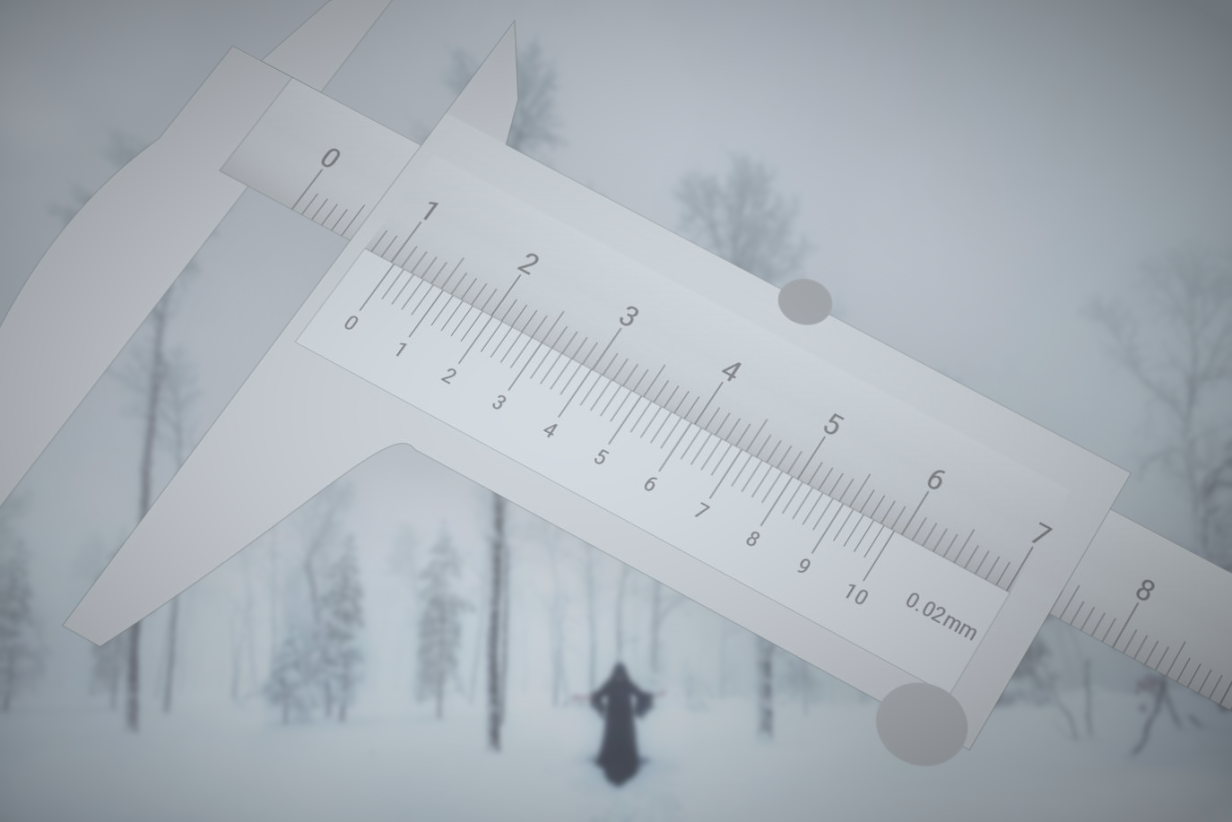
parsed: 10.3 mm
